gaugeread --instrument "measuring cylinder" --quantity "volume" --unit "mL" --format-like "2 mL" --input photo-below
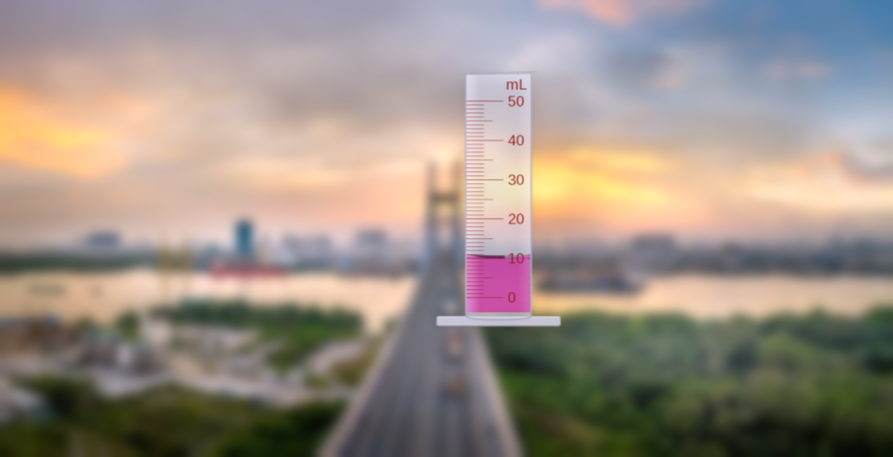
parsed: 10 mL
